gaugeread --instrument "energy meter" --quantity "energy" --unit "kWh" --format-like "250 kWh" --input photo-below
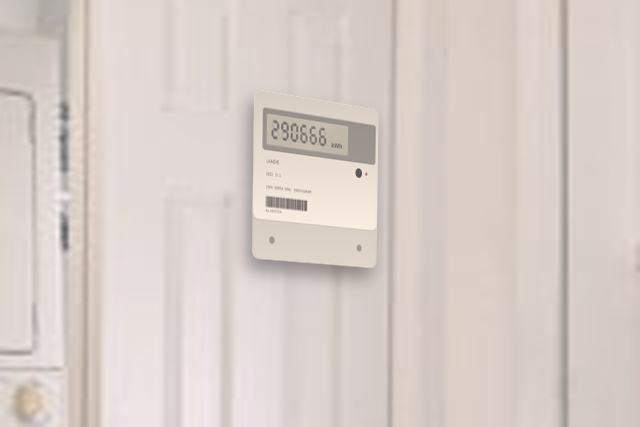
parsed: 290666 kWh
